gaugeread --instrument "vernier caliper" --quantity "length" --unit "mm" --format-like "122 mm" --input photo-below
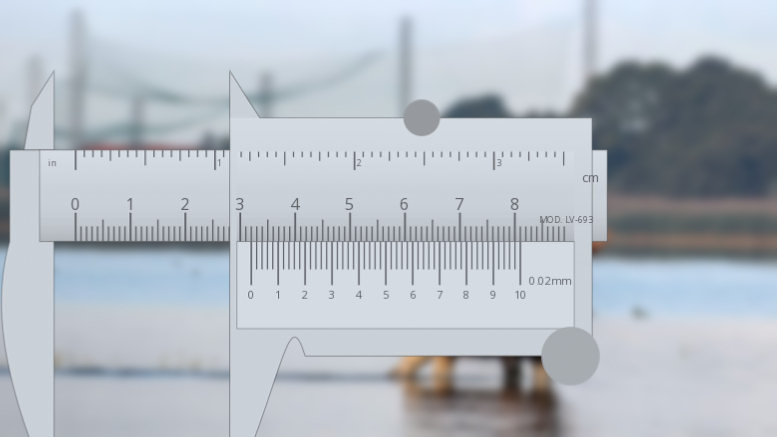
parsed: 32.0 mm
